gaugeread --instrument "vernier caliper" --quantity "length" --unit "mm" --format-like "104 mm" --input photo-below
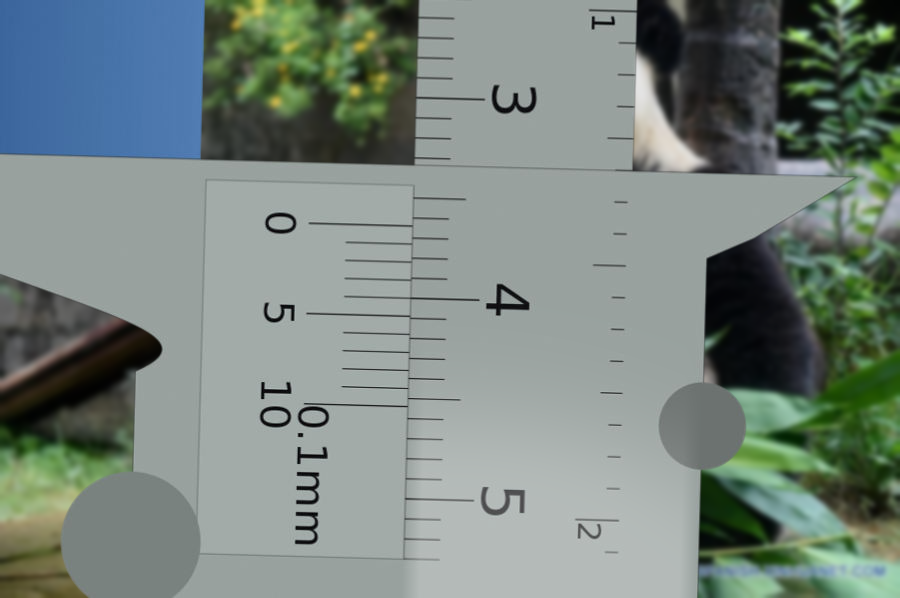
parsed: 36.4 mm
